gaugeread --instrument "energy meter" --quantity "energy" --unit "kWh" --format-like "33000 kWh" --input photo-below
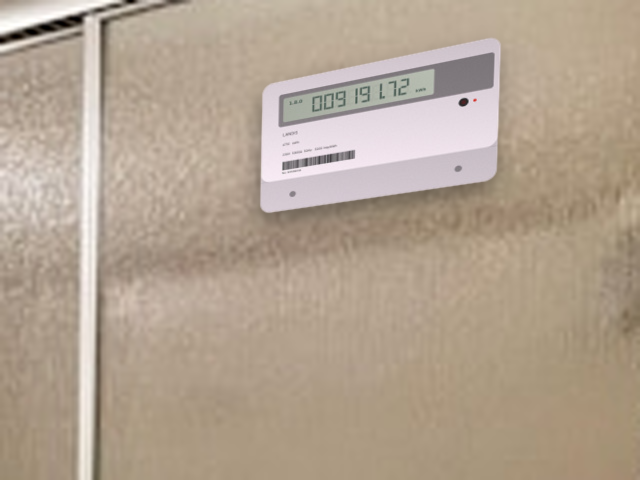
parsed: 9191.72 kWh
